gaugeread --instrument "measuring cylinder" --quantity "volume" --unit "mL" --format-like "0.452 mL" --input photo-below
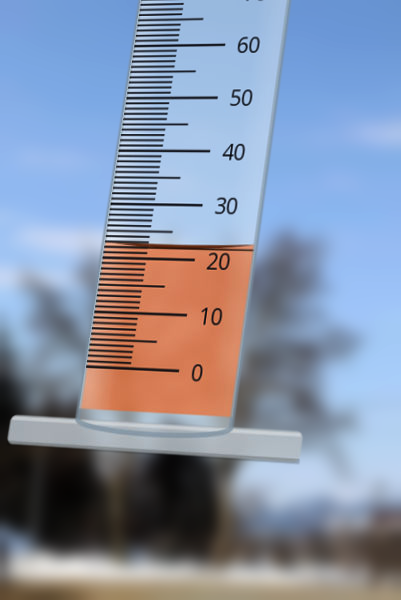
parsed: 22 mL
